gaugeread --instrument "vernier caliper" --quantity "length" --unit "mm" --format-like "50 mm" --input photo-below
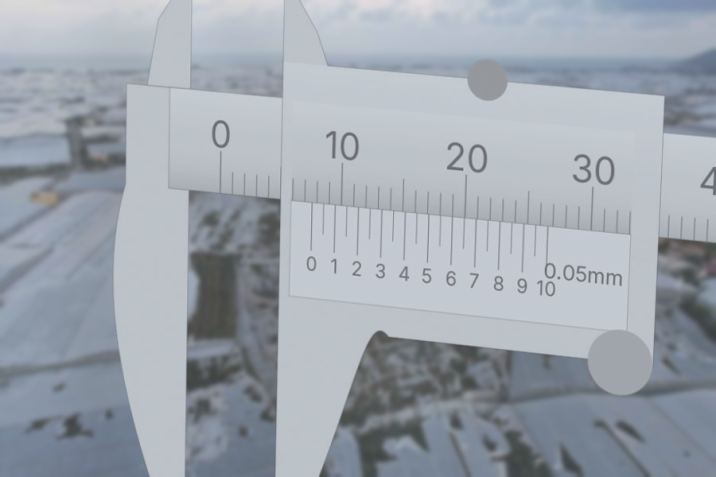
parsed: 7.6 mm
